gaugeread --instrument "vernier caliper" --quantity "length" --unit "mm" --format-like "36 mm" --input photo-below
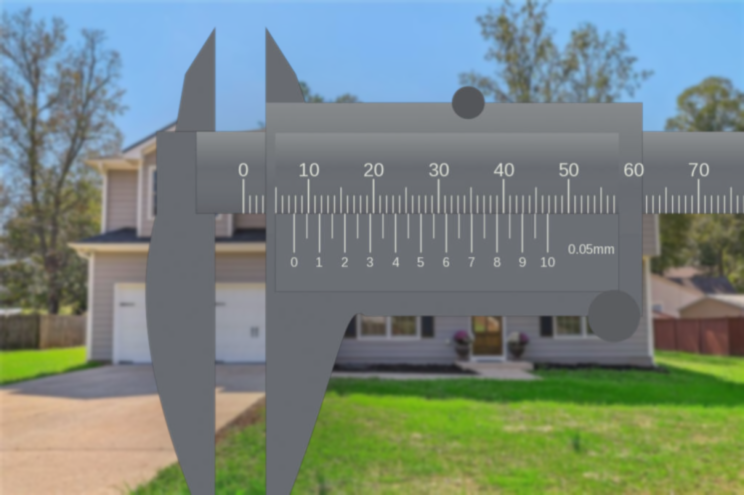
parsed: 7.8 mm
